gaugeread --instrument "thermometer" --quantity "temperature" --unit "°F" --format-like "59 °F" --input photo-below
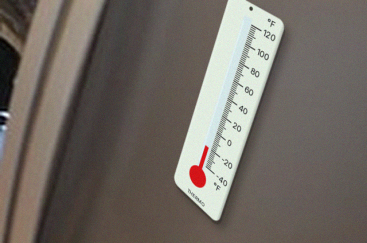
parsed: -20 °F
